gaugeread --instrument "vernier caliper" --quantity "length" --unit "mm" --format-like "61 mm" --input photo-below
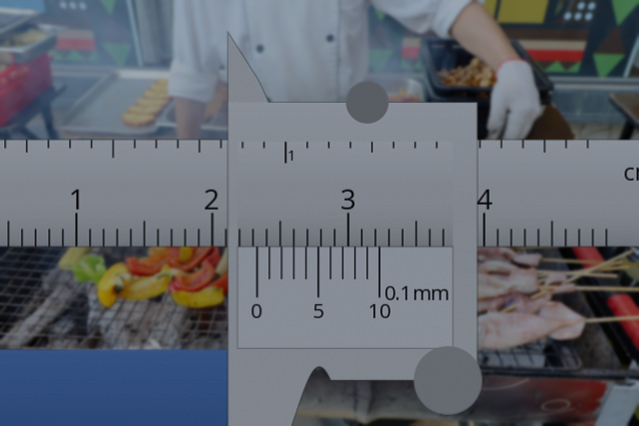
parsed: 23.3 mm
